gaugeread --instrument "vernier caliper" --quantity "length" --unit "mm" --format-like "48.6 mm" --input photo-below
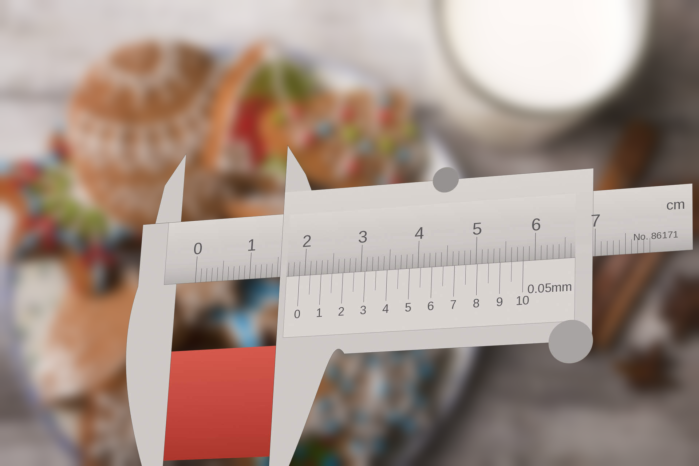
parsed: 19.0 mm
